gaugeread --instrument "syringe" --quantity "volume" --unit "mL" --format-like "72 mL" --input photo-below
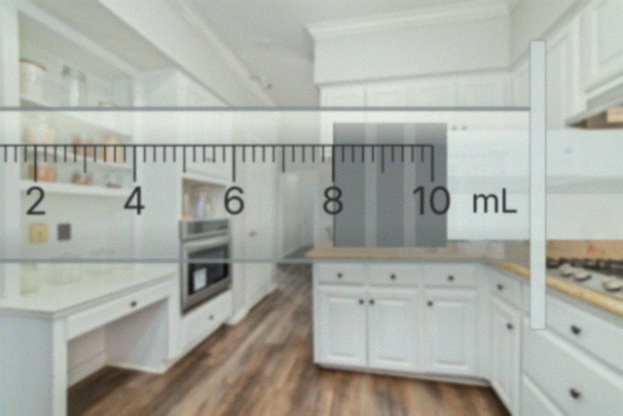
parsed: 8 mL
